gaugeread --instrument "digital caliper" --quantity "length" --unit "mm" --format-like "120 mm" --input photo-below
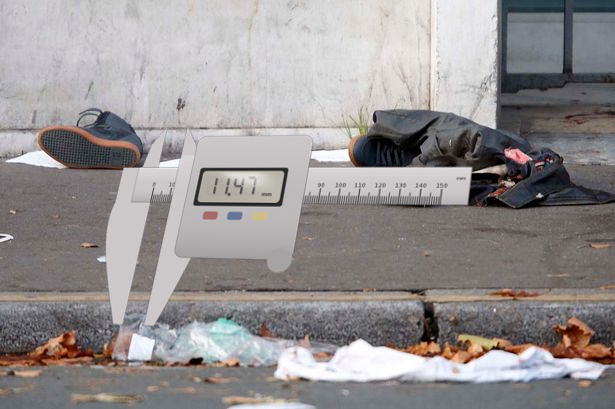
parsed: 11.47 mm
